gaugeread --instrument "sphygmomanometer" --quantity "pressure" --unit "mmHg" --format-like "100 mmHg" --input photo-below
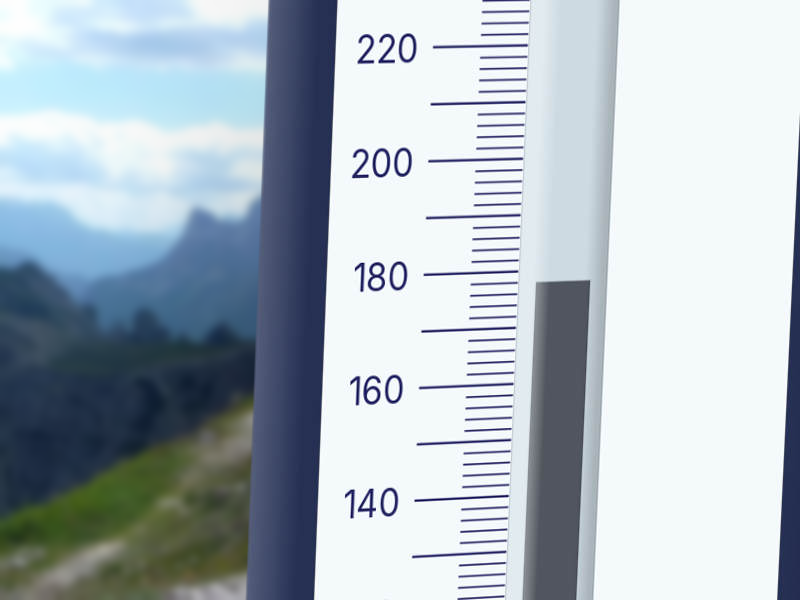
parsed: 178 mmHg
